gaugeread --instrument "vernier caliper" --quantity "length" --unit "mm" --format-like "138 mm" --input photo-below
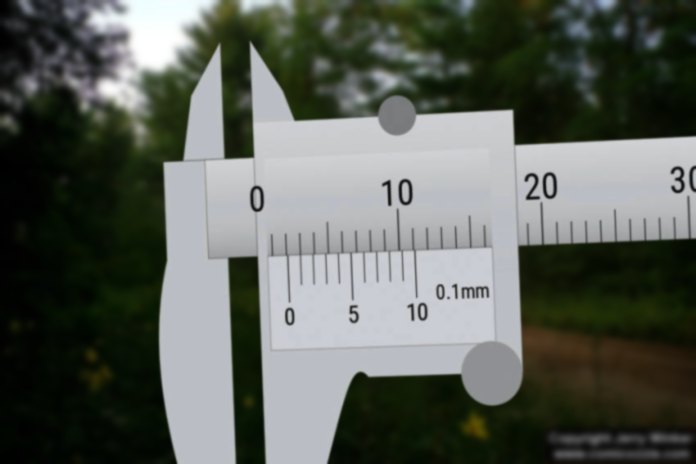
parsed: 2.1 mm
